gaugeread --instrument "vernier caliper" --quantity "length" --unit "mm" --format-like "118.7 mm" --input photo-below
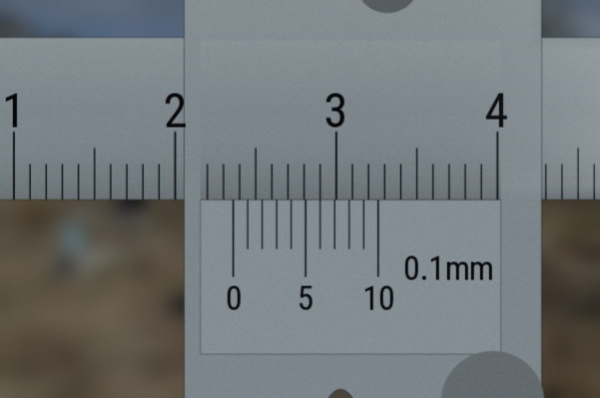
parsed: 23.6 mm
